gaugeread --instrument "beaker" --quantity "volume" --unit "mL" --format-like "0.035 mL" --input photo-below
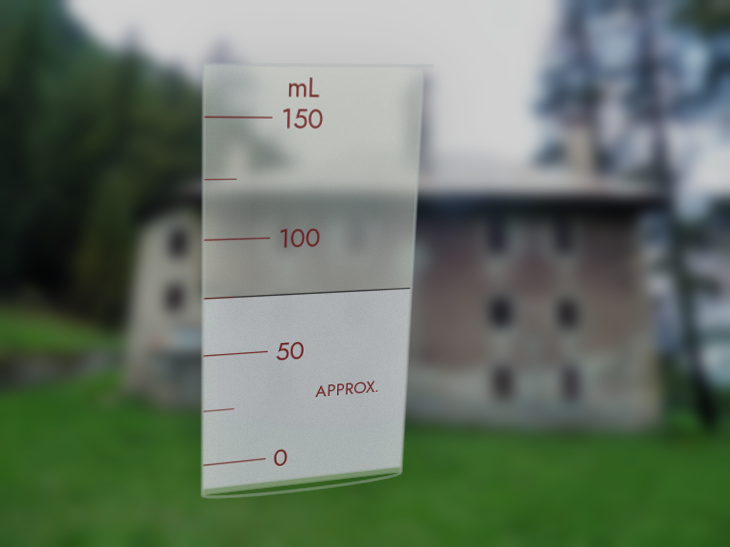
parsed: 75 mL
